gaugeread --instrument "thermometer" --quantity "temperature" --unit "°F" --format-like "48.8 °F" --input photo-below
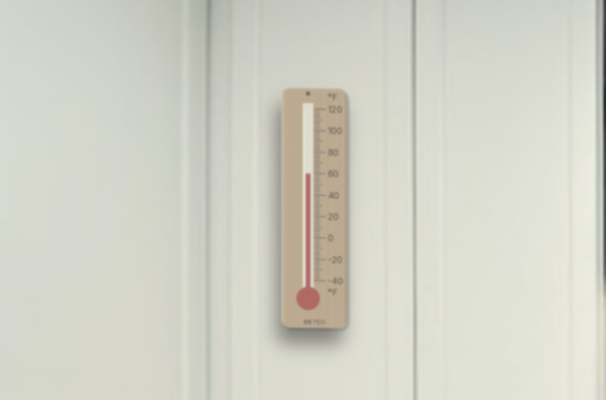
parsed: 60 °F
